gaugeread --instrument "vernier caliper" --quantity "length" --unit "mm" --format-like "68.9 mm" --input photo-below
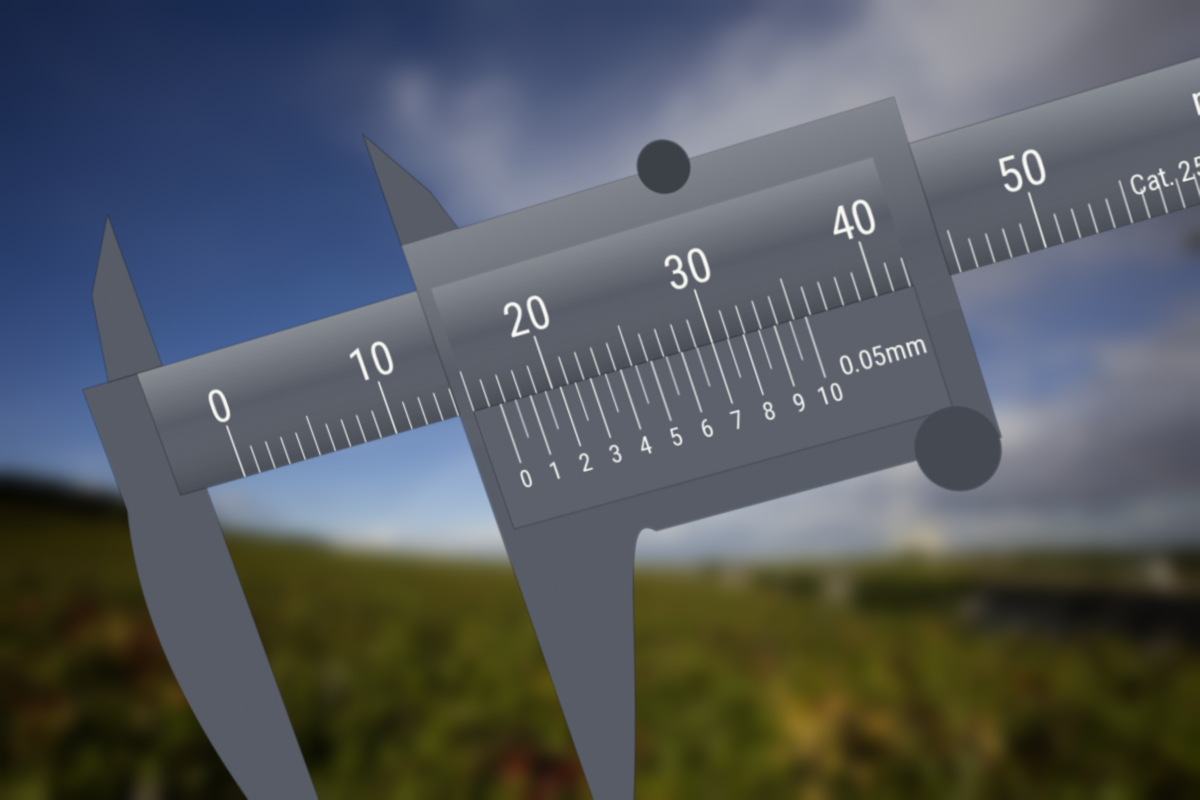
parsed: 16.7 mm
